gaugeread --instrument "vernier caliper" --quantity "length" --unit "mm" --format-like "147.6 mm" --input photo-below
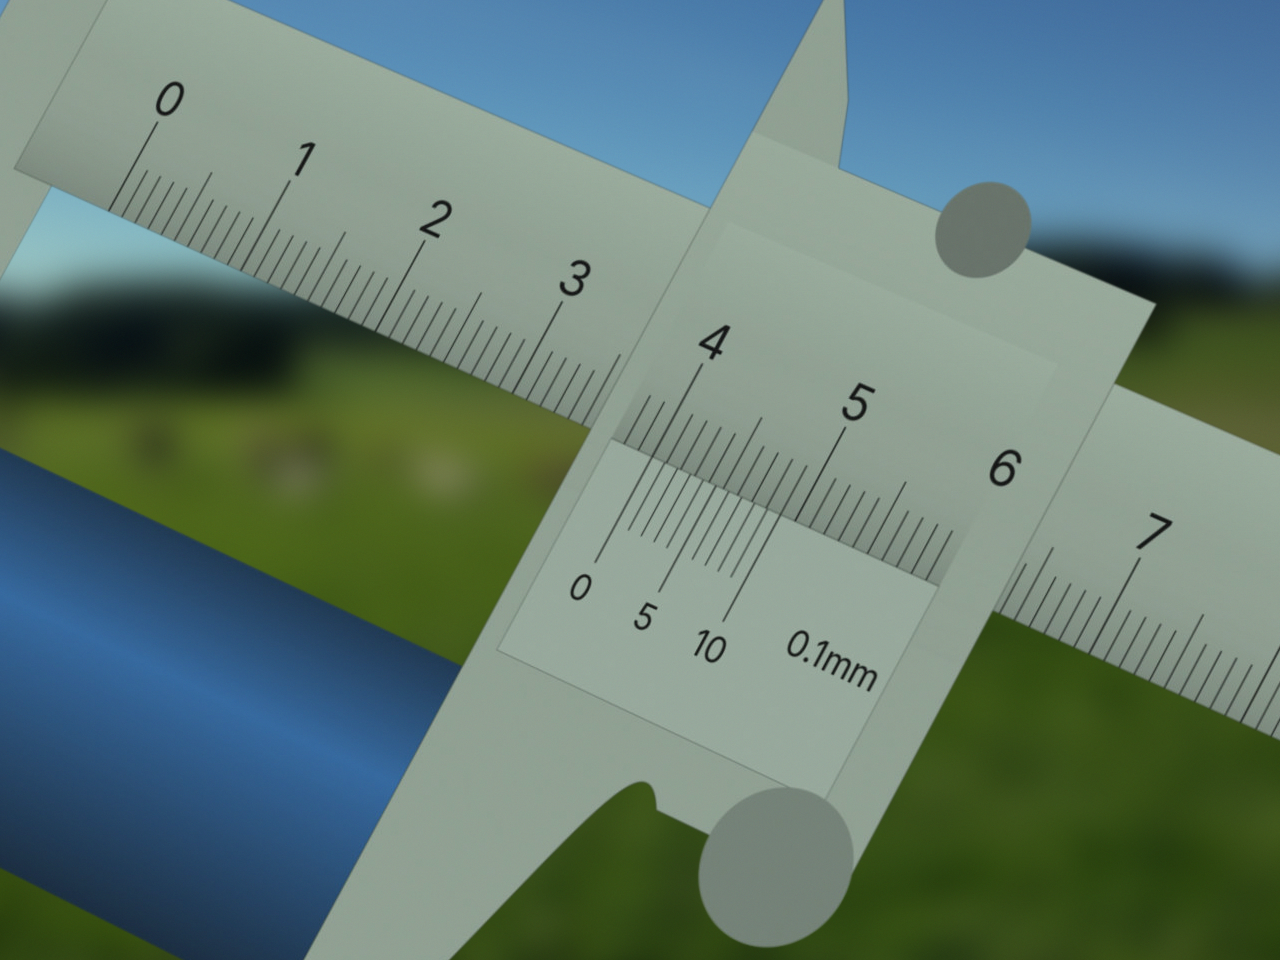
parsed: 40.0 mm
